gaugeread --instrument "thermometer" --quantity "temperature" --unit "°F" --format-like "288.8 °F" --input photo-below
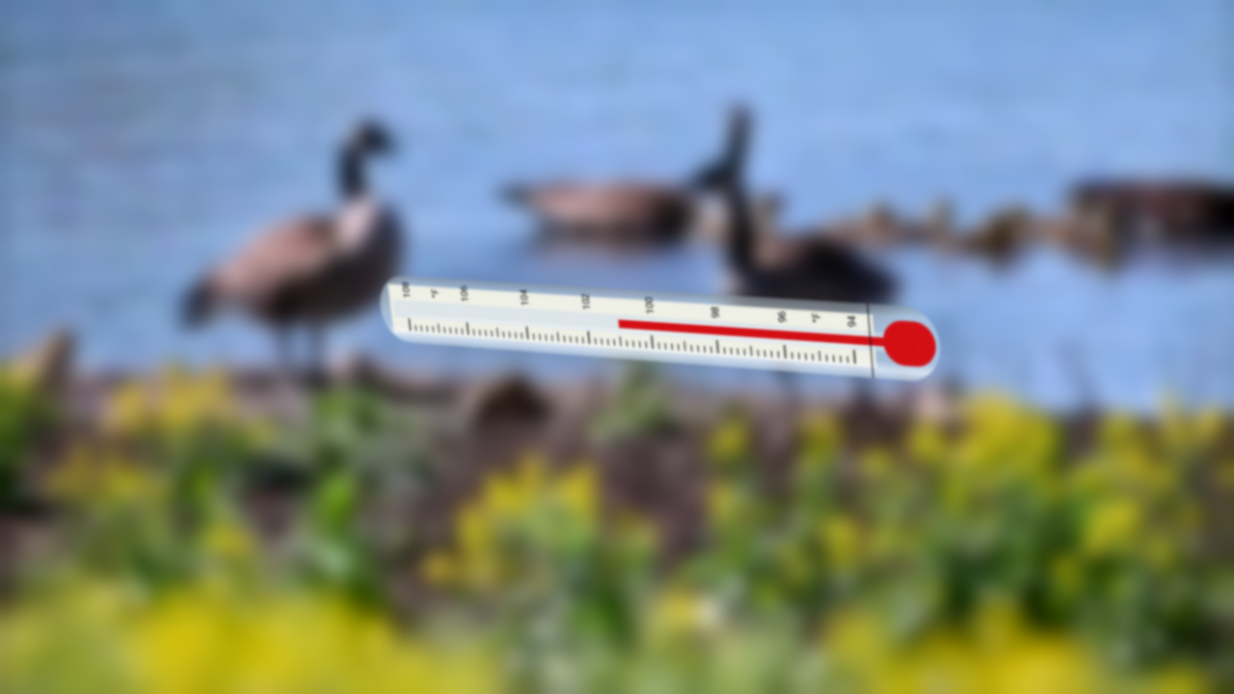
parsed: 101 °F
